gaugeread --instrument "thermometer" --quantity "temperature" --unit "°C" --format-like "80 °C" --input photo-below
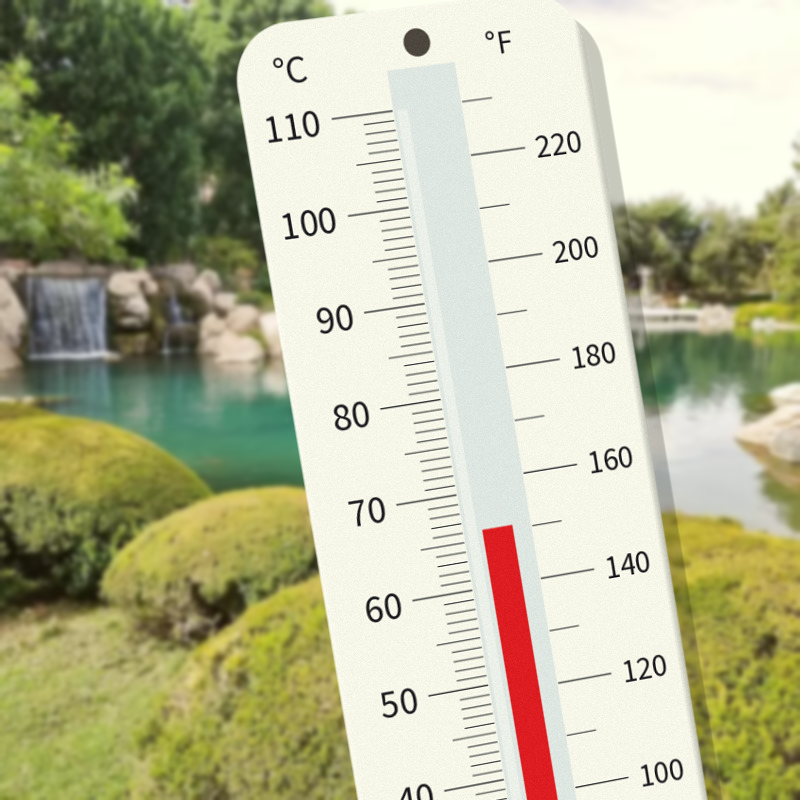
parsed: 66 °C
